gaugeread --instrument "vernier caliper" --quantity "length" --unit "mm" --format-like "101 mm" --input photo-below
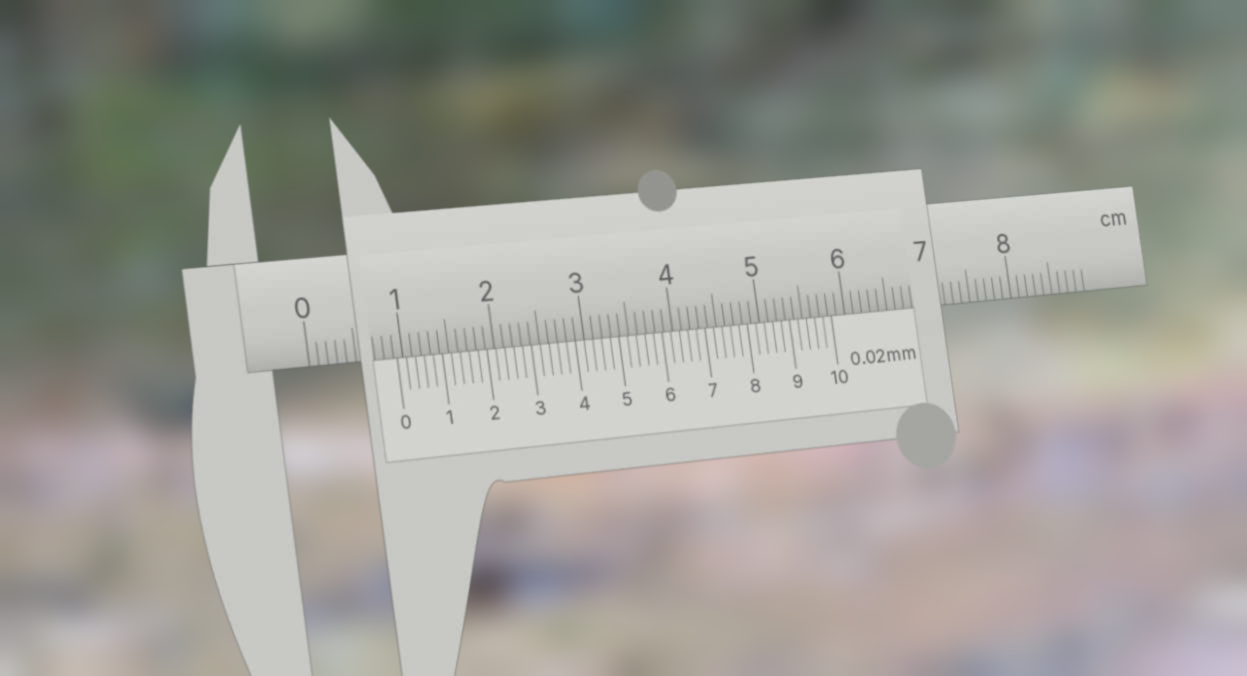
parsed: 9.4 mm
